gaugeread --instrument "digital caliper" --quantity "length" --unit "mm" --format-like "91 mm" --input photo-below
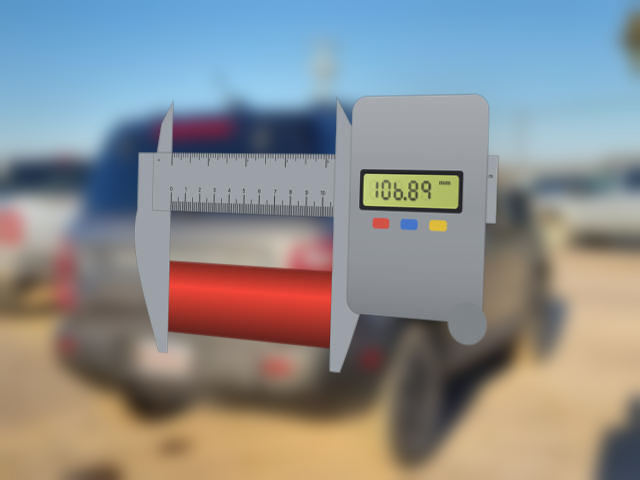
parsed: 106.89 mm
